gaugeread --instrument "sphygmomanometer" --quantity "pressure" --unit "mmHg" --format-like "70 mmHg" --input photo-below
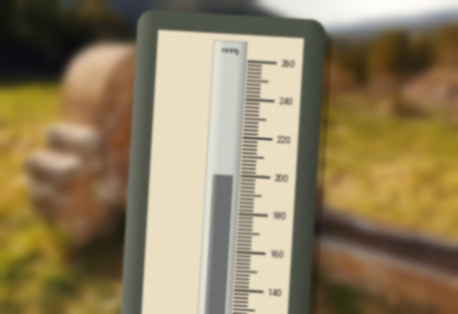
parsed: 200 mmHg
